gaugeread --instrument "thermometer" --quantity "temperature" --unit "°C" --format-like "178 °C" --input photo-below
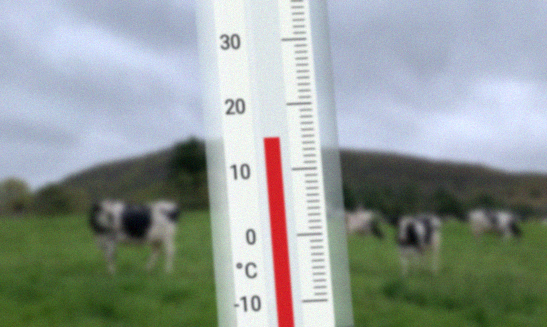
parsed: 15 °C
